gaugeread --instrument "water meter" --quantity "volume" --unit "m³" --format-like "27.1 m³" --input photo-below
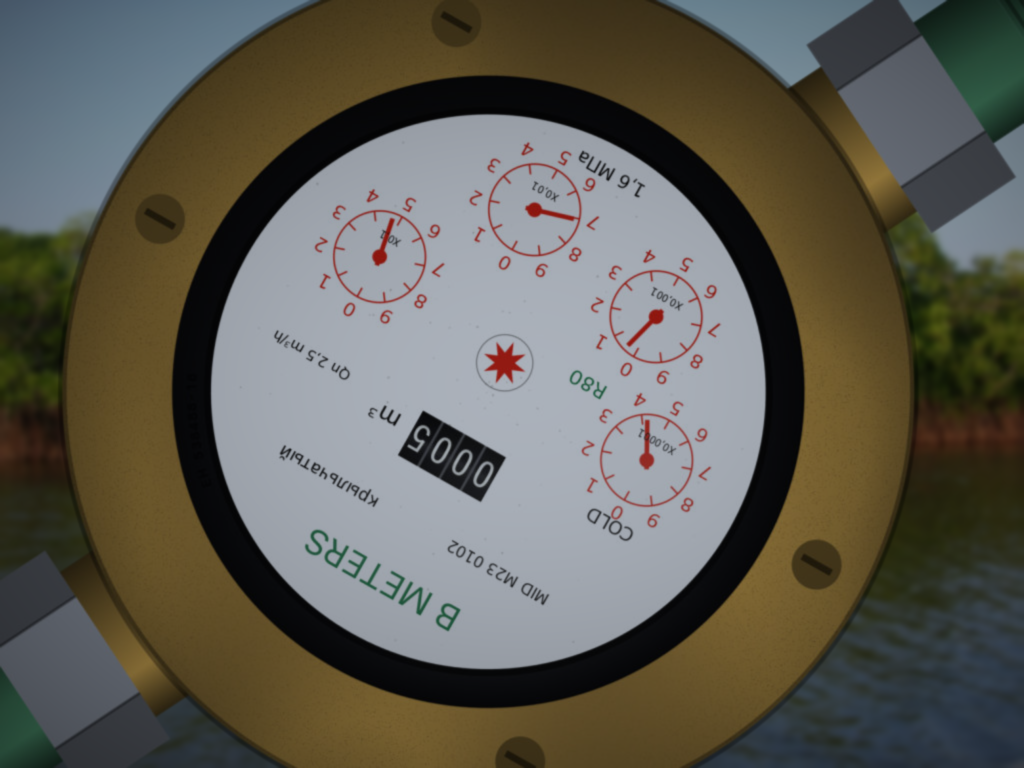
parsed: 5.4704 m³
